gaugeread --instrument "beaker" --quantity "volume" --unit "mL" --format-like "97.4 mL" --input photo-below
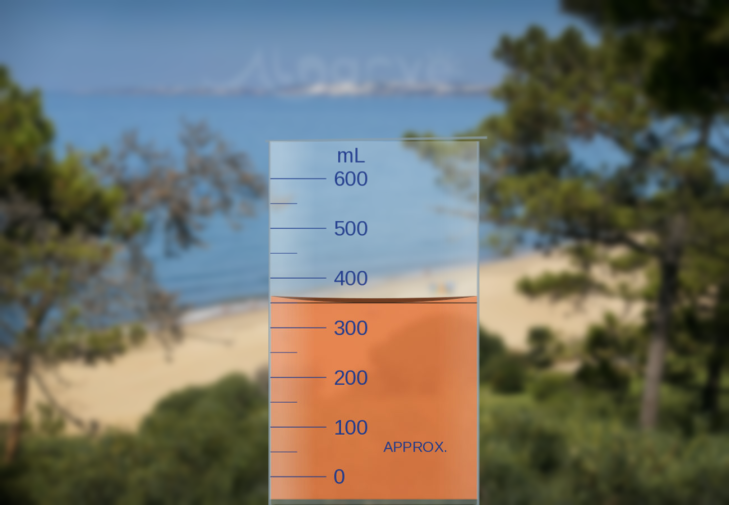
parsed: 350 mL
